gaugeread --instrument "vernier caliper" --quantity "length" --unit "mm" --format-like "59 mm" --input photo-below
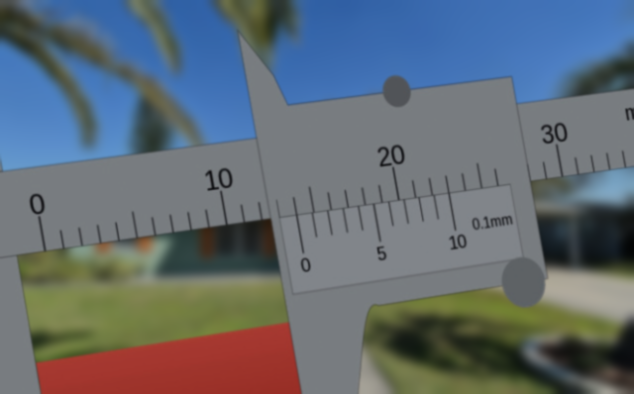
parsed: 14.0 mm
